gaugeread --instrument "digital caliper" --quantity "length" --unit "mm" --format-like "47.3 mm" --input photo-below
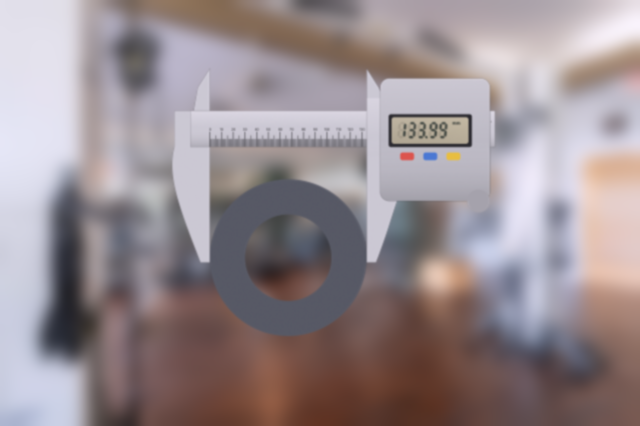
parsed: 133.99 mm
